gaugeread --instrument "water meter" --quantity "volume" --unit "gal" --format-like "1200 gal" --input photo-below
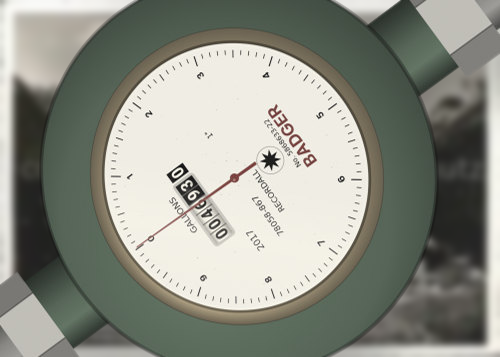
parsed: 46930.0 gal
